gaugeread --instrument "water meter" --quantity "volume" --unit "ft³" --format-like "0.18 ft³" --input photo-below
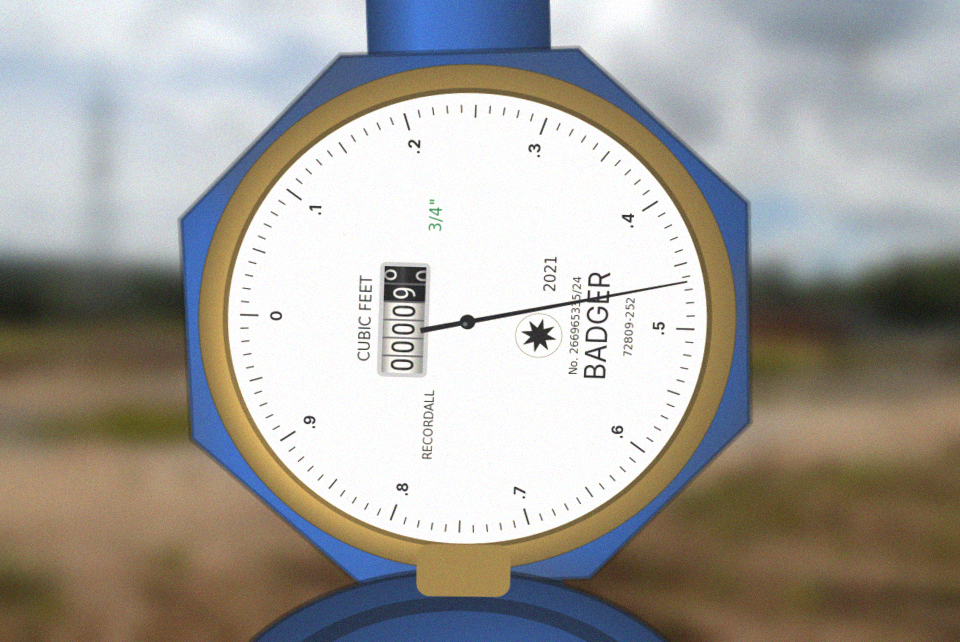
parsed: 98.46 ft³
